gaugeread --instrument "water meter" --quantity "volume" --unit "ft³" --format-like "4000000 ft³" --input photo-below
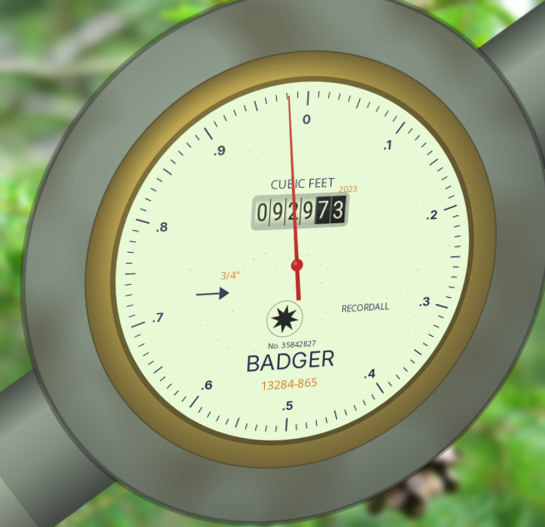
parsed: 92972.98 ft³
